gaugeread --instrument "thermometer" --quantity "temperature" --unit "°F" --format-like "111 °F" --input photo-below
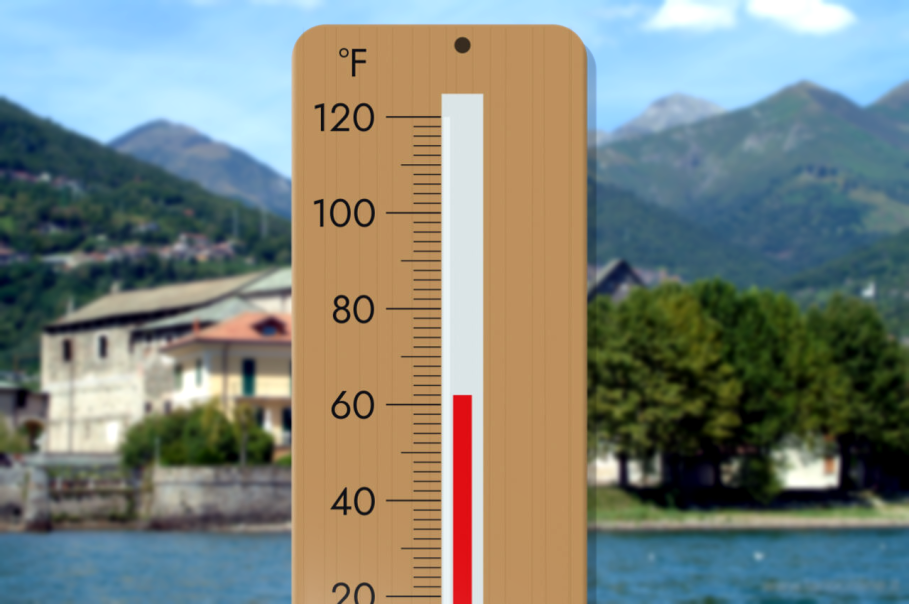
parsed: 62 °F
